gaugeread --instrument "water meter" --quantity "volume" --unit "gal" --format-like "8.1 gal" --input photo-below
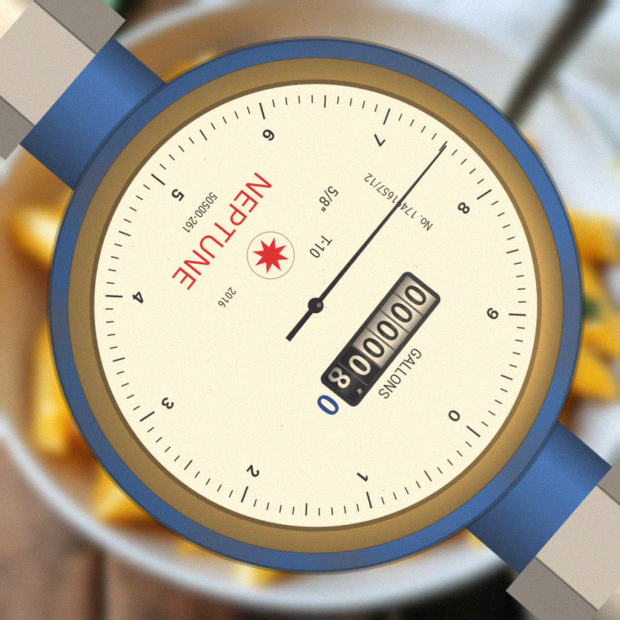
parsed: 77.5 gal
